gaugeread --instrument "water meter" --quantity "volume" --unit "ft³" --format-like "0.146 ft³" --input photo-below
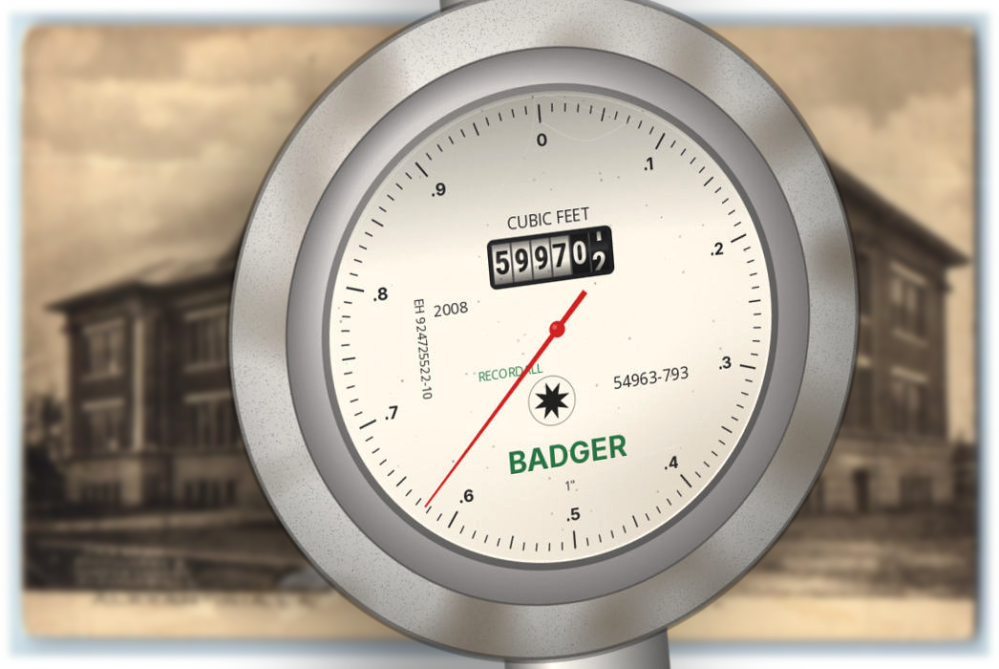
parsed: 599701.62 ft³
